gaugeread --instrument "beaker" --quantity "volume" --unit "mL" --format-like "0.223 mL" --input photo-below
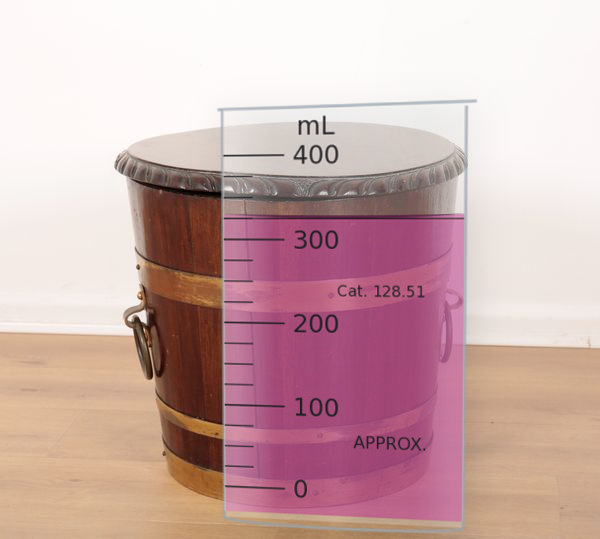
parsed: 325 mL
